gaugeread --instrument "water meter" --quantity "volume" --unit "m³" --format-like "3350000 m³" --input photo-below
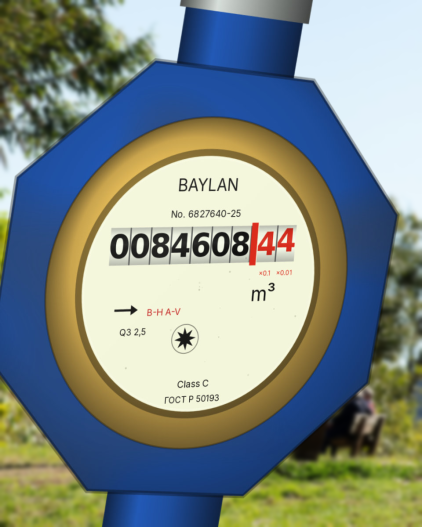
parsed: 84608.44 m³
